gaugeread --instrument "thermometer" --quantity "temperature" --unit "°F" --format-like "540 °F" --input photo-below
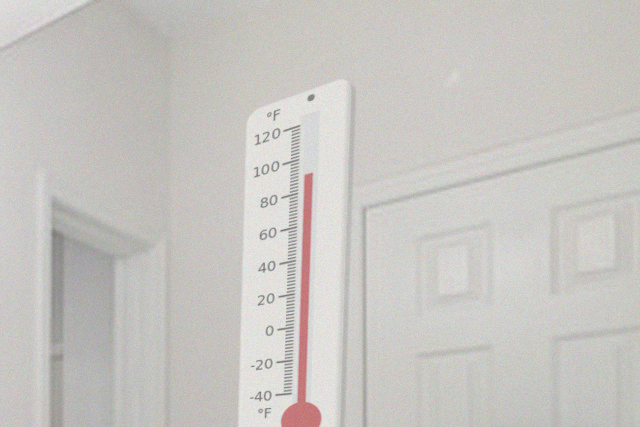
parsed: 90 °F
